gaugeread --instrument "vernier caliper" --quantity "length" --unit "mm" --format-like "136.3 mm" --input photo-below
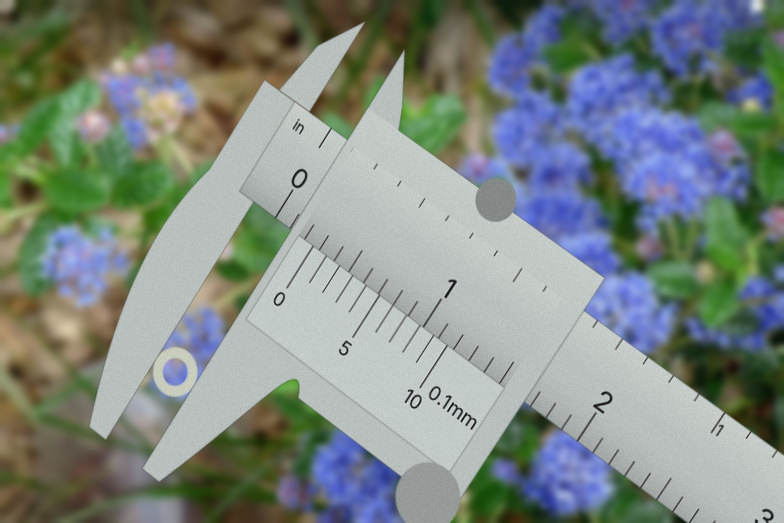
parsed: 2.6 mm
